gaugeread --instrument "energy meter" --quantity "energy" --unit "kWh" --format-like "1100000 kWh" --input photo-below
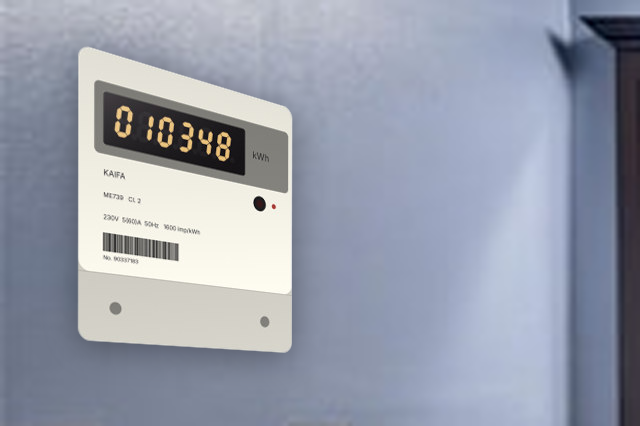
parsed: 10348 kWh
